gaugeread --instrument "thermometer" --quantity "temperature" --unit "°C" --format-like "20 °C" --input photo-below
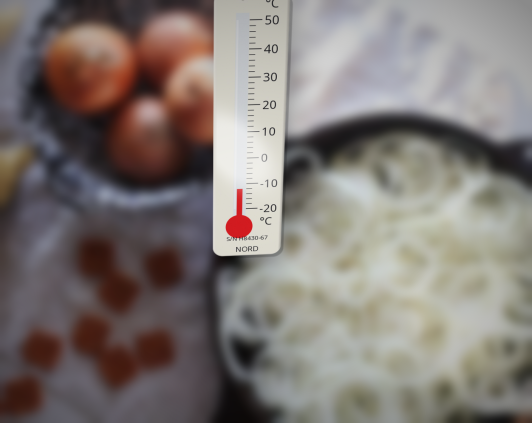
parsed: -12 °C
